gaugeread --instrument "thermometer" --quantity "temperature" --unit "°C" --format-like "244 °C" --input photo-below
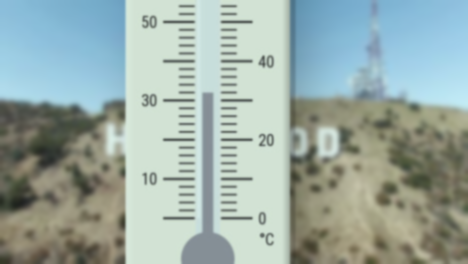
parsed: 32 °C
